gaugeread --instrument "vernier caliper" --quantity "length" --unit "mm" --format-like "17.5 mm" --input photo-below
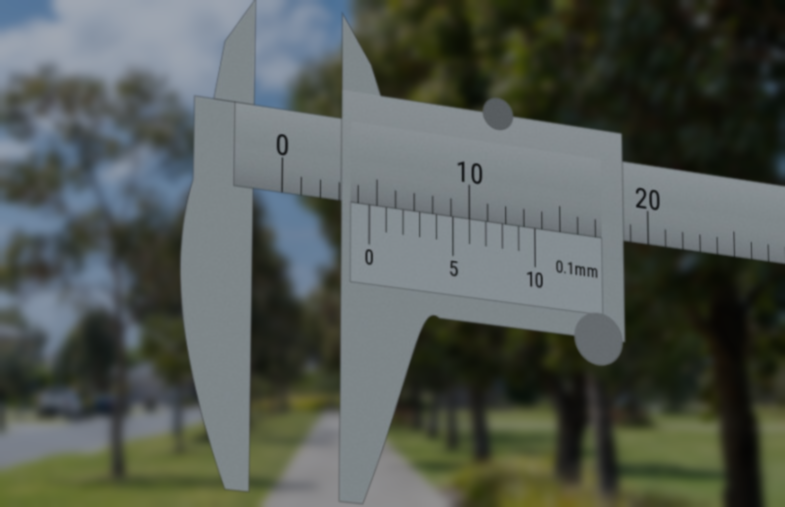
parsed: 4.6 mm
